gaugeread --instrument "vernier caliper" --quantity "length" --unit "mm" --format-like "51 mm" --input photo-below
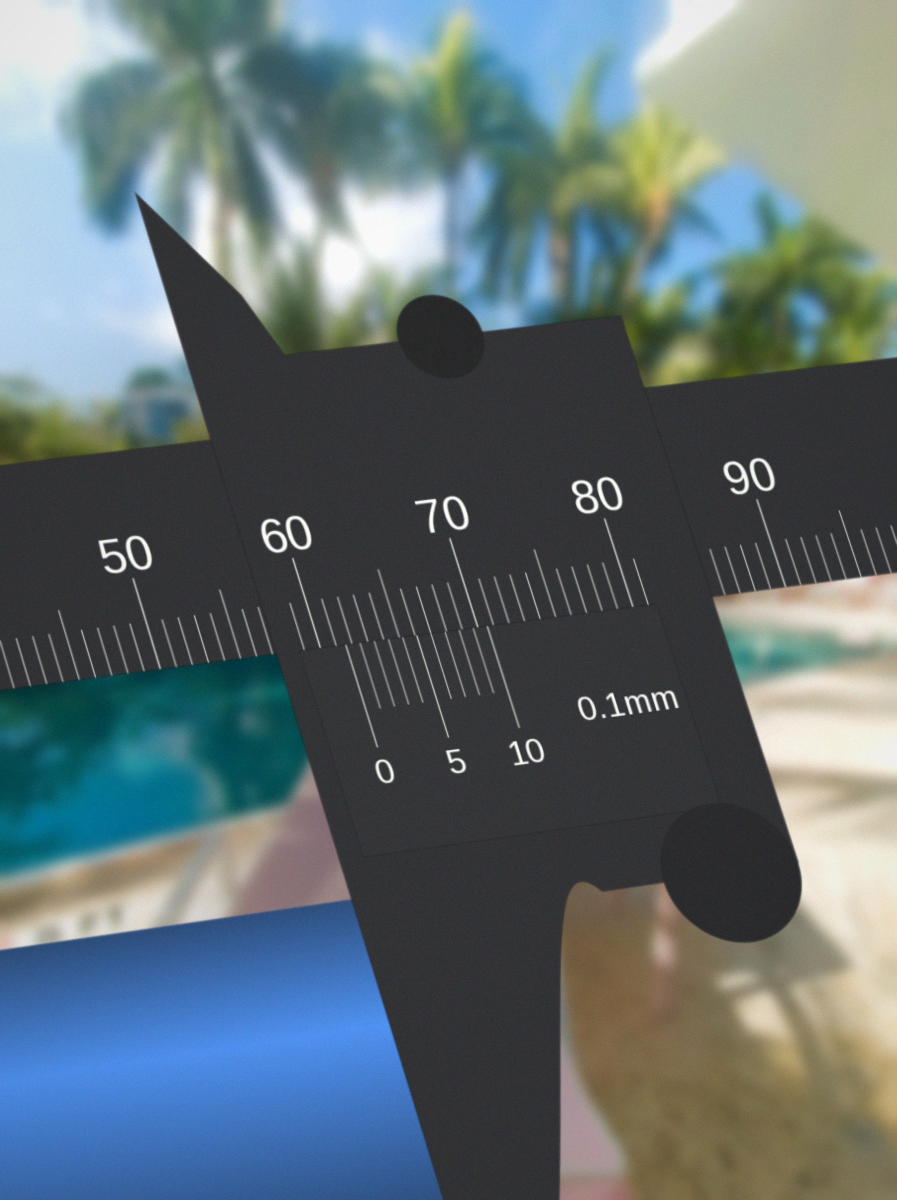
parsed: 61.6 mm
